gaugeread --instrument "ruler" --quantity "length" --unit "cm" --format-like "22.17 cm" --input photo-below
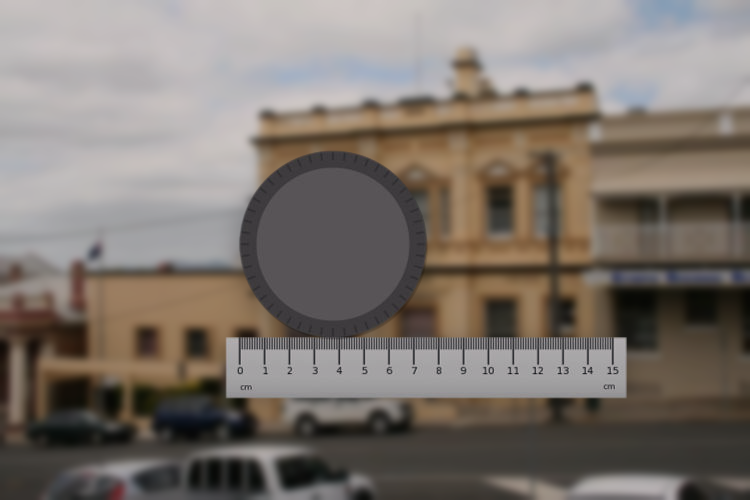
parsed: 7.5 cm
